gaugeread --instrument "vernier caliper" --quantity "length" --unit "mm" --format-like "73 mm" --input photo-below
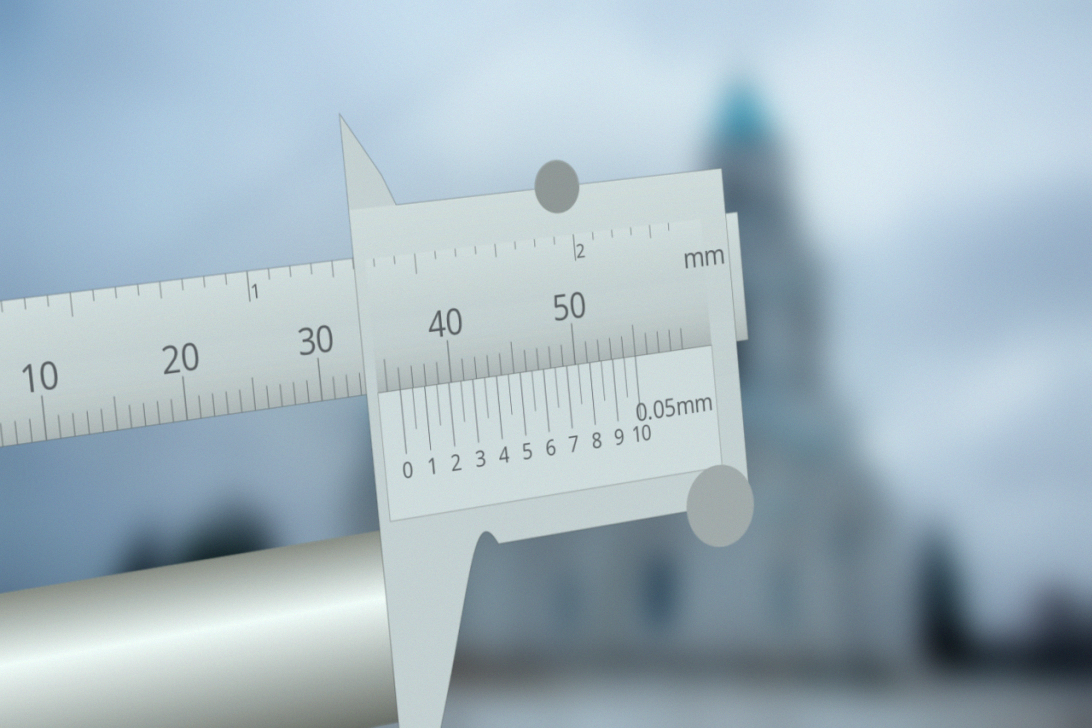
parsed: 36.0 mm
